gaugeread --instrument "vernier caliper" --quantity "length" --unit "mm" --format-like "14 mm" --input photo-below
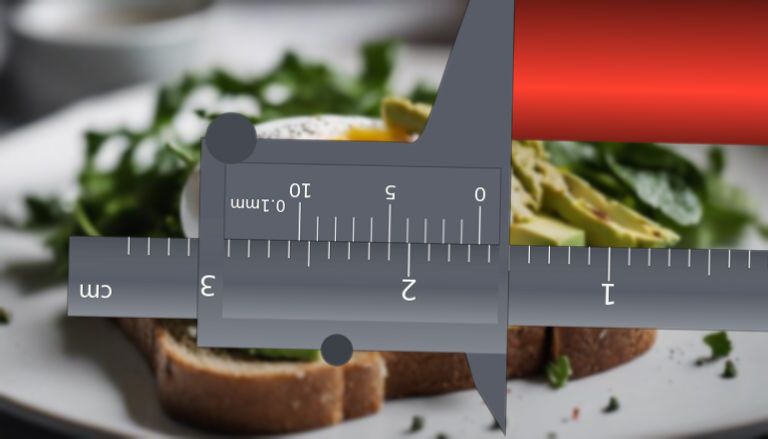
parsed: 16.5 mm
